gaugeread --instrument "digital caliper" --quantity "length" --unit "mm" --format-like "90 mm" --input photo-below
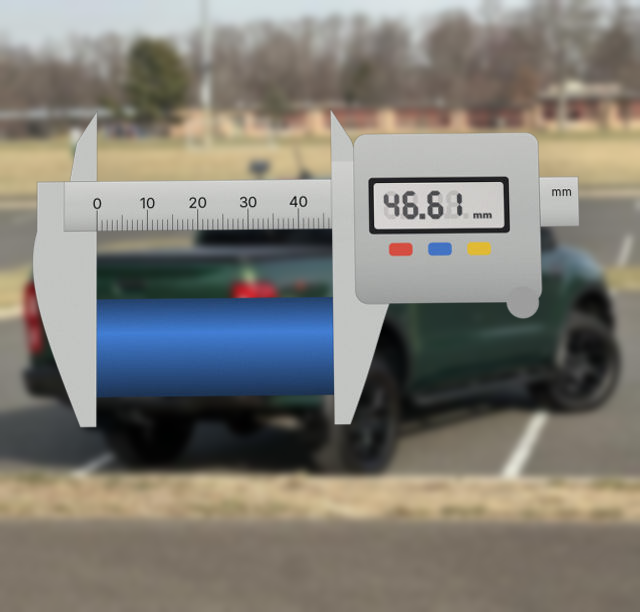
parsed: 46.61 mm
